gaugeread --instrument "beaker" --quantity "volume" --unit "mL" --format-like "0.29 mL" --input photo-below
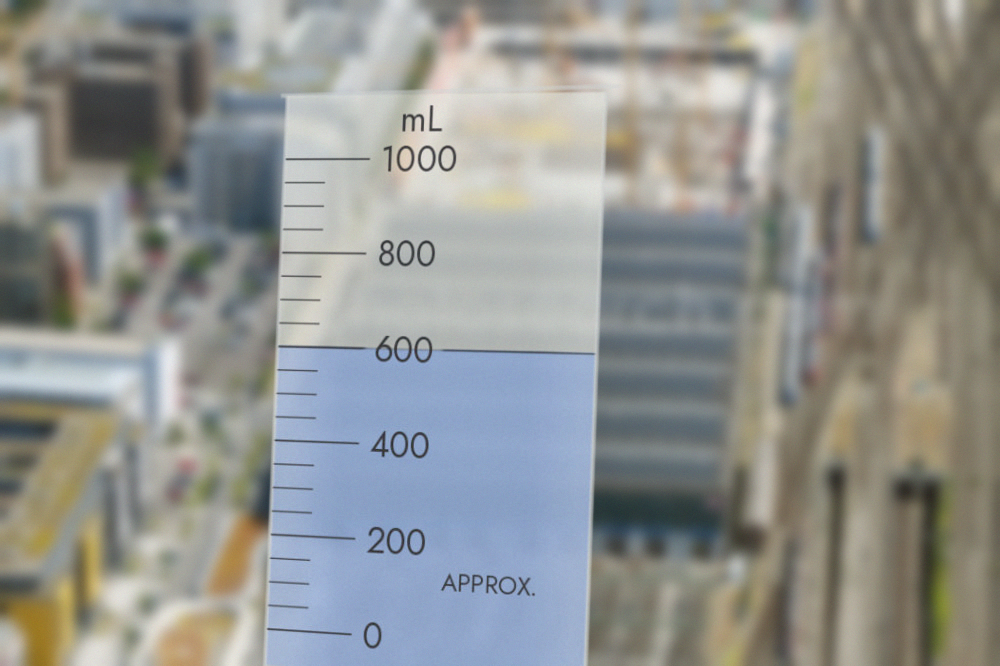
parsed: 600 mL
